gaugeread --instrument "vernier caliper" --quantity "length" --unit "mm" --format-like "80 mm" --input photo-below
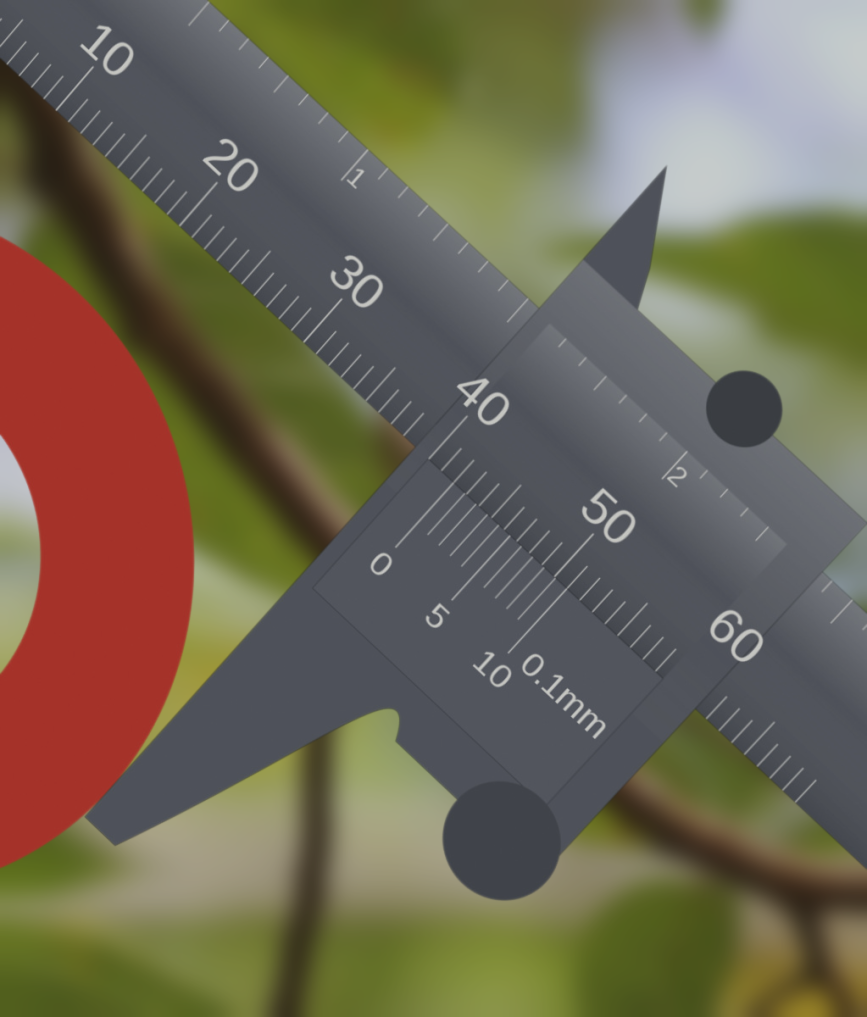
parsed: 42.0 mm
